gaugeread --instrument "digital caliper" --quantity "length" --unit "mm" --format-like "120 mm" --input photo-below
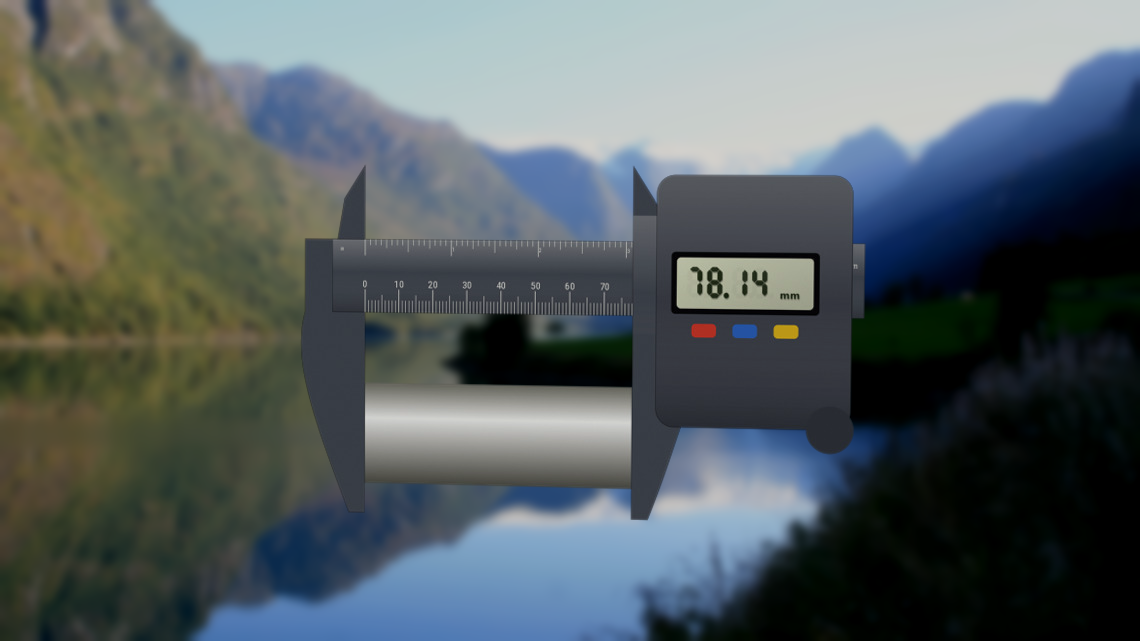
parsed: 78.14 mm
